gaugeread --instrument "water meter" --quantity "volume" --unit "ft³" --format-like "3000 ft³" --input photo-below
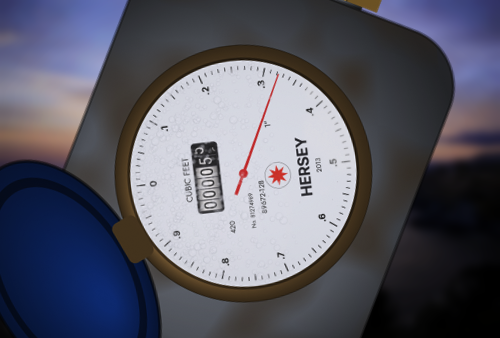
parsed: 55.32 ft³
